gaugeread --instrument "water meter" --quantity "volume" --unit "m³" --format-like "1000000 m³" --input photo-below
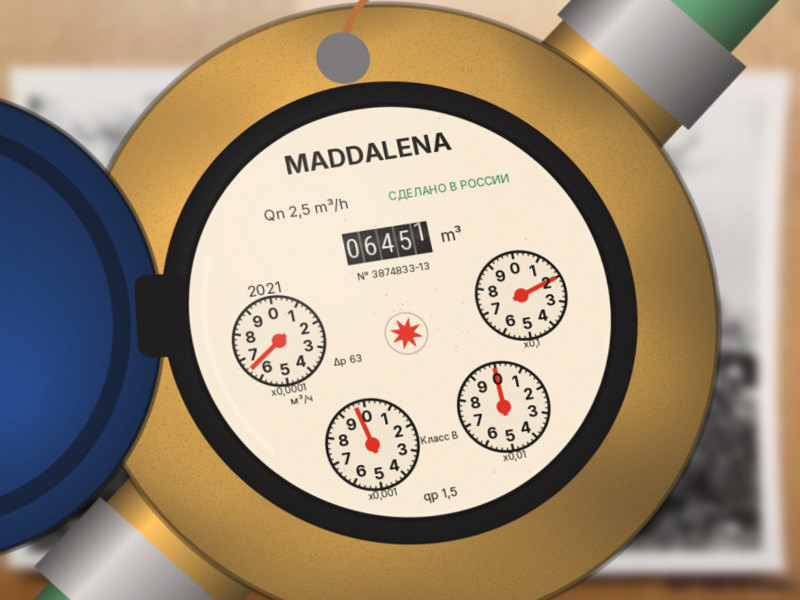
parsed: 6451.1996 m³
